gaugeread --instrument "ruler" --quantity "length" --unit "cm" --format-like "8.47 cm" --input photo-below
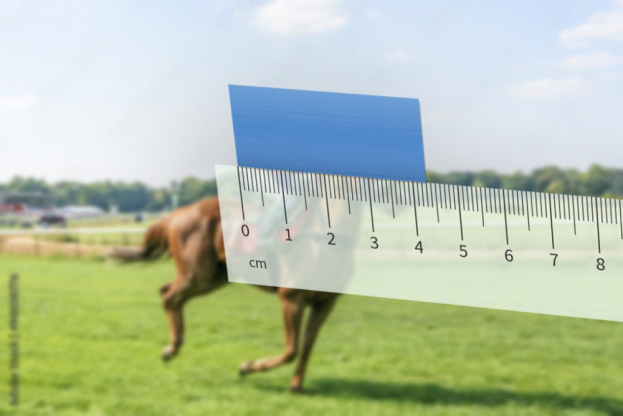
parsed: 4.3 cm
